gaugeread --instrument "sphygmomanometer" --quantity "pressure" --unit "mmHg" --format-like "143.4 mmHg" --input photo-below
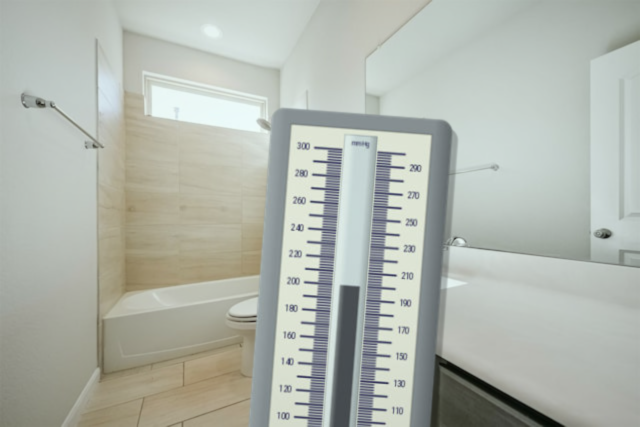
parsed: 200 mmHg
